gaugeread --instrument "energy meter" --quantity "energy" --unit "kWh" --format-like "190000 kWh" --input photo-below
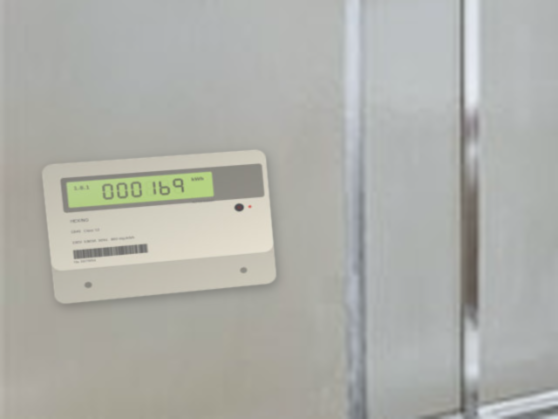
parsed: 169 kWh
